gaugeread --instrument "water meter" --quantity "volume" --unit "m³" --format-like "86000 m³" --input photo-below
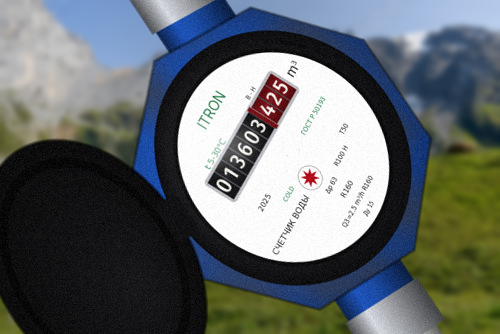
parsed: 13603.425 m³
